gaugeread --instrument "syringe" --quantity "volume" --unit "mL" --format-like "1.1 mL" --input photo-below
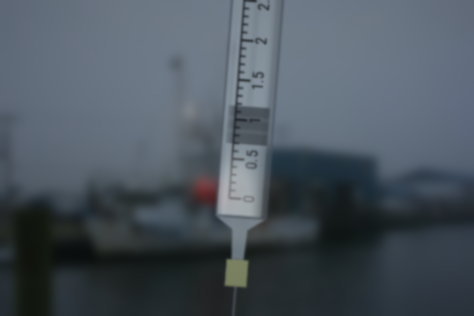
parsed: 0.7 mL
